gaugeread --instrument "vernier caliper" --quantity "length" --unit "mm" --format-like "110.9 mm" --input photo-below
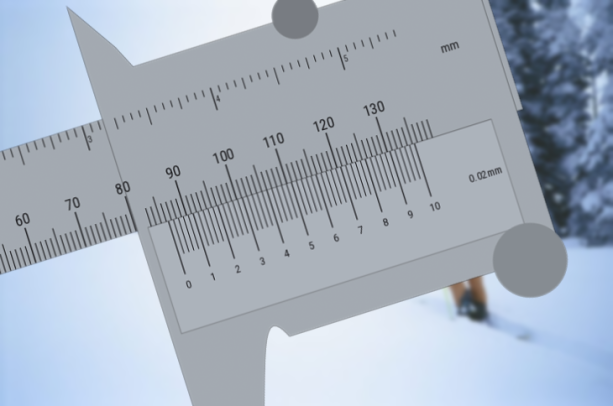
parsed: 86.4 mm
